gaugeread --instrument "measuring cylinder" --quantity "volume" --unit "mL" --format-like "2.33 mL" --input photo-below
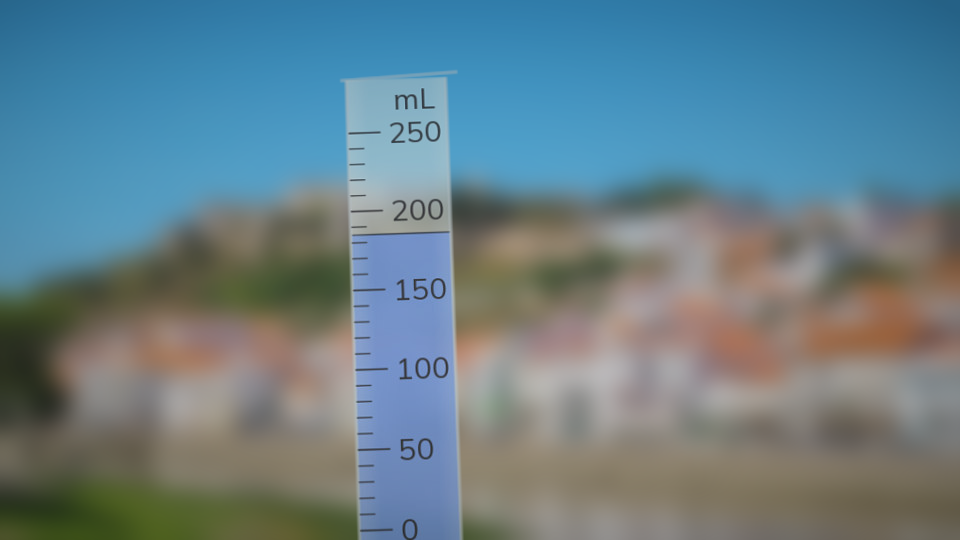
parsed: 185 mL
